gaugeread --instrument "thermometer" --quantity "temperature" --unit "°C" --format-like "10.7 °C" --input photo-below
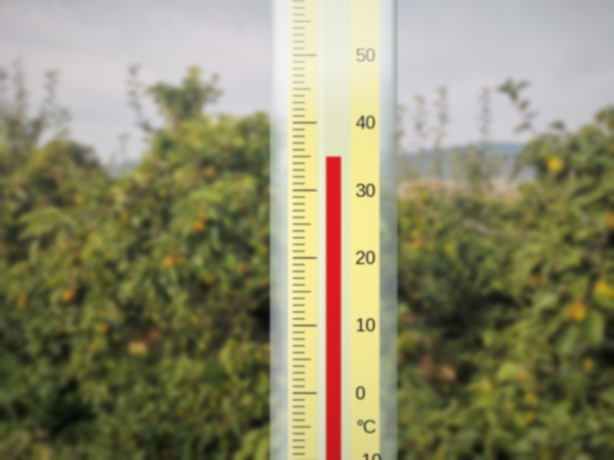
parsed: 35 °C
